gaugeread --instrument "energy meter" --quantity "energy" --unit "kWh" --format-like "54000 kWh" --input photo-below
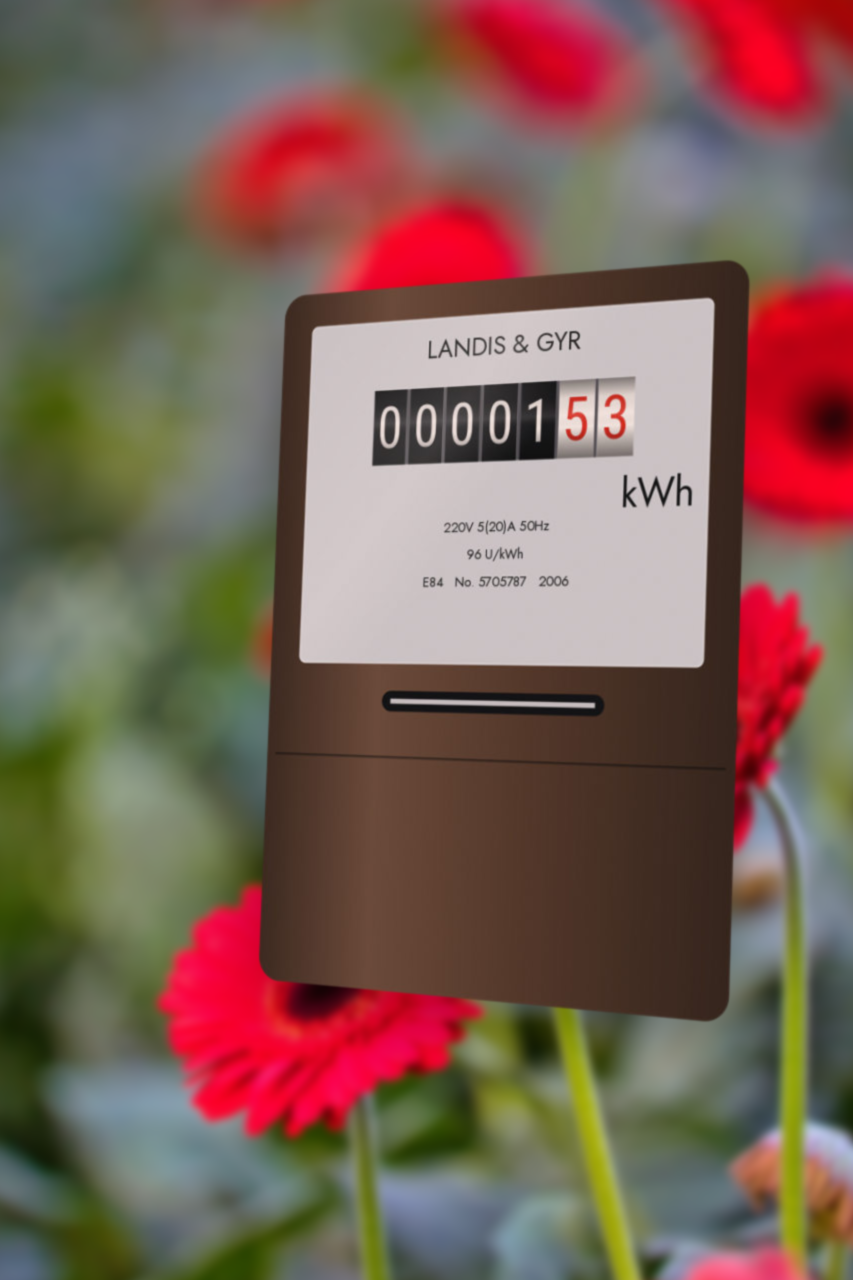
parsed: 1.53 kWh
